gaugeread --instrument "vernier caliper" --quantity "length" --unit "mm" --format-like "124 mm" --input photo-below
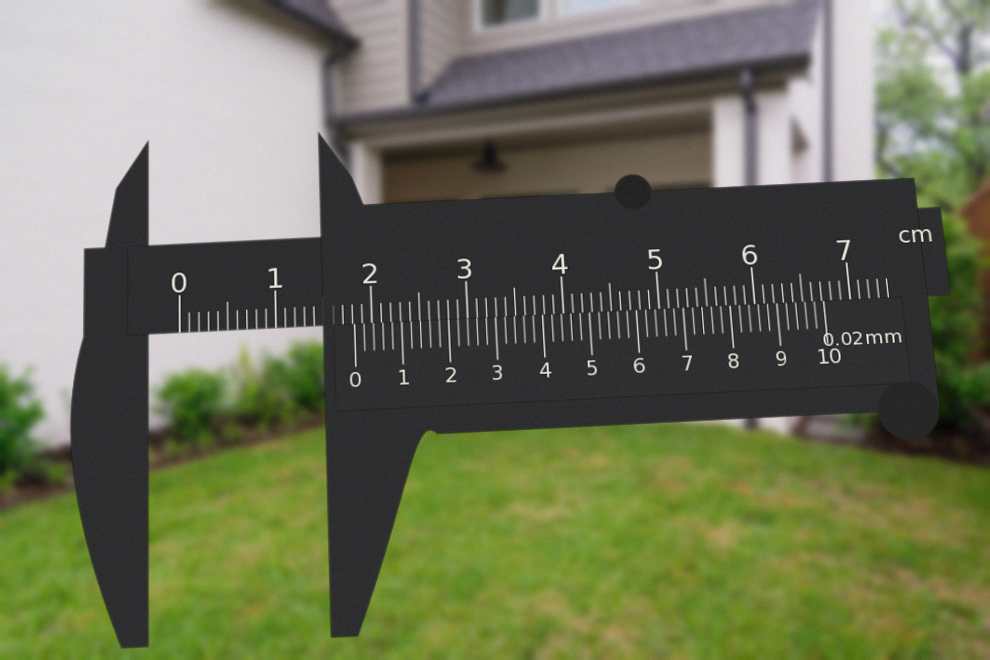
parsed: 18.2 mm
